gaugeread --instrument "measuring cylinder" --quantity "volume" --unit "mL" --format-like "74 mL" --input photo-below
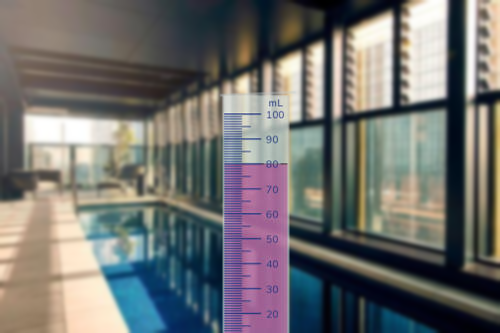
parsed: 80 mL
